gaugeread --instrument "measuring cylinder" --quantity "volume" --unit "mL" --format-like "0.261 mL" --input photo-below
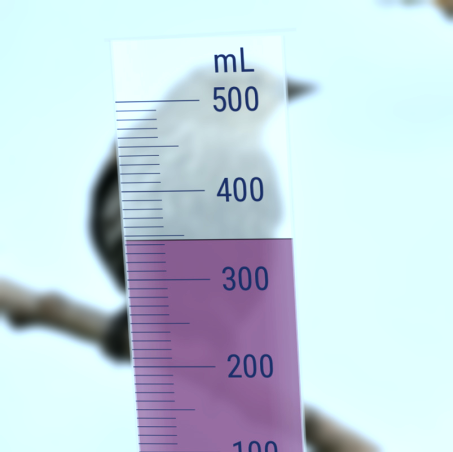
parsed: 345 mL
